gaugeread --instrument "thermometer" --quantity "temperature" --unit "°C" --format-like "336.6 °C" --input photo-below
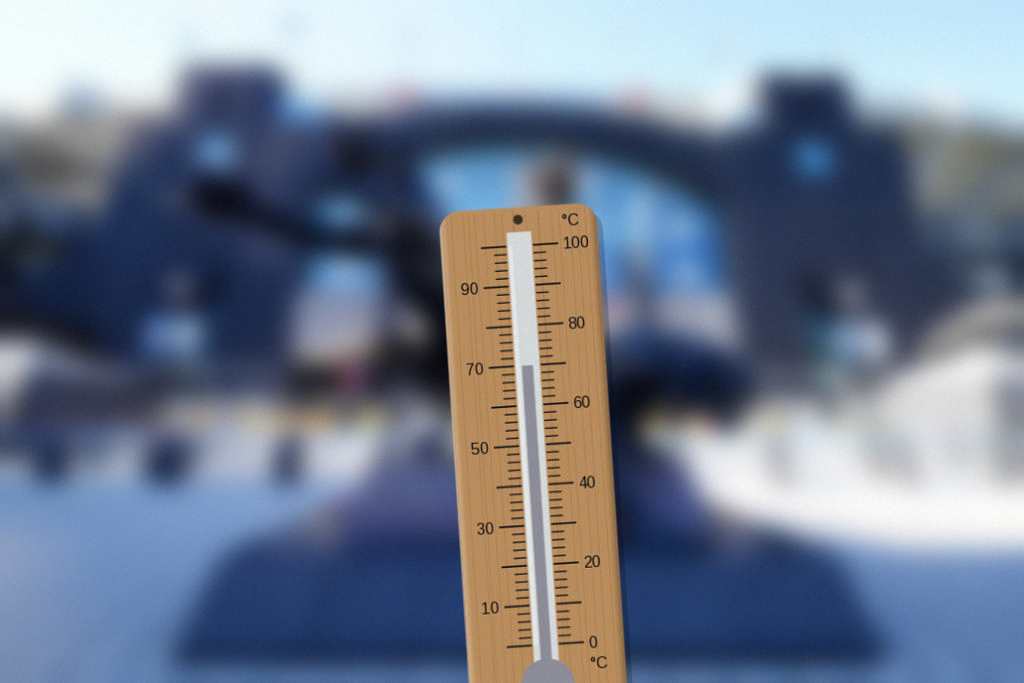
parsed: 70 °C
